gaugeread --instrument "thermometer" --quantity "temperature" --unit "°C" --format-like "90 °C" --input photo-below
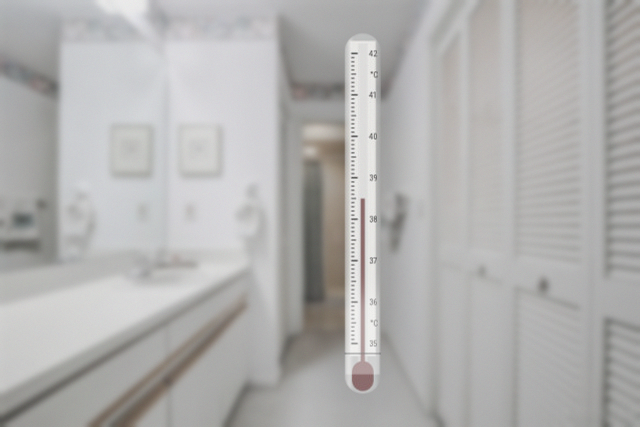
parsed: 38.5 °C
